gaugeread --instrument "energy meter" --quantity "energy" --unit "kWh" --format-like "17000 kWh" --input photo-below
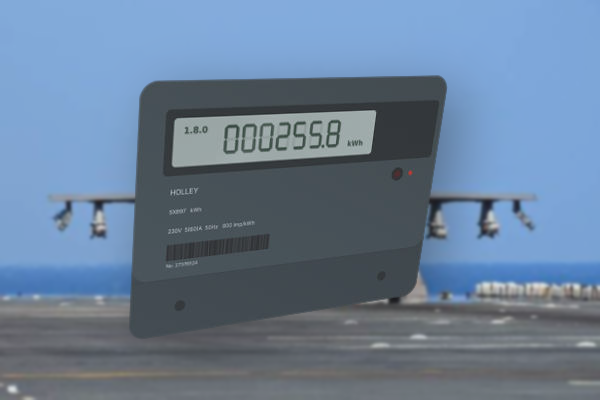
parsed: 255.8 kWh
